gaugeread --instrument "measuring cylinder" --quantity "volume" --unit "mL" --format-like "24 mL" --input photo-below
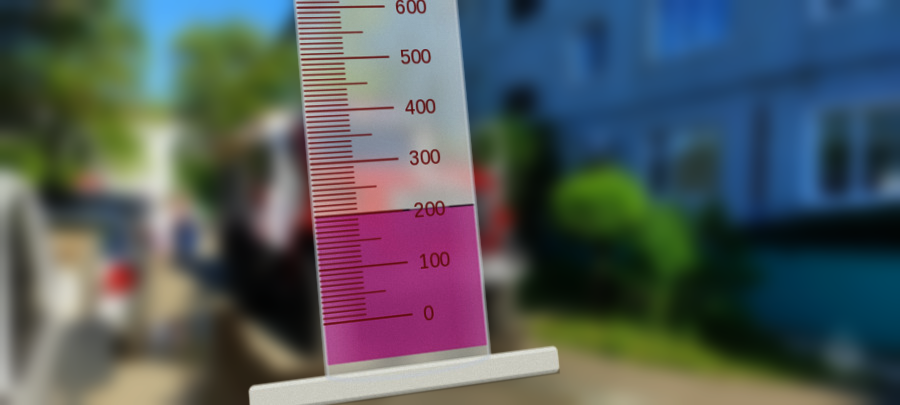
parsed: 200 mL
